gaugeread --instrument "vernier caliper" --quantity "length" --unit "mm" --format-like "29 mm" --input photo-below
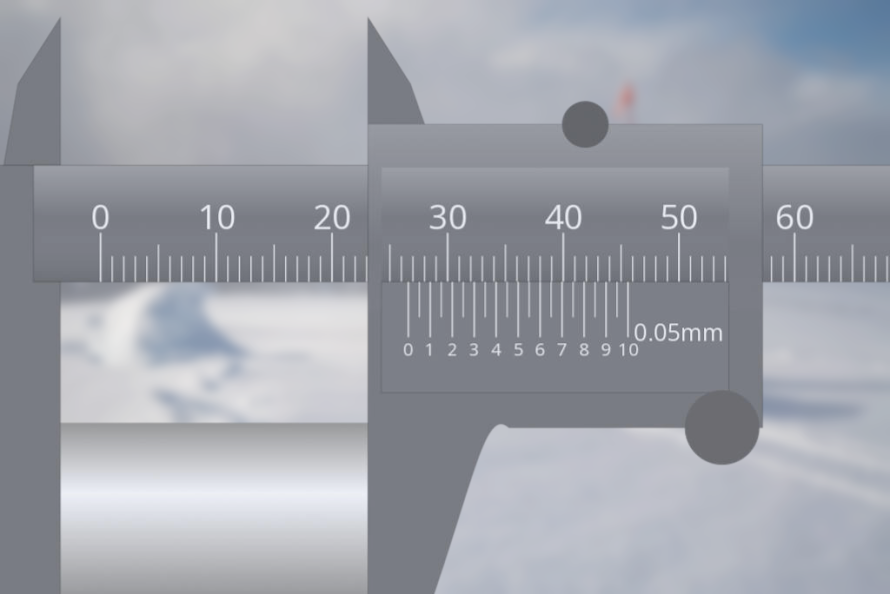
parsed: 26.6 mm
